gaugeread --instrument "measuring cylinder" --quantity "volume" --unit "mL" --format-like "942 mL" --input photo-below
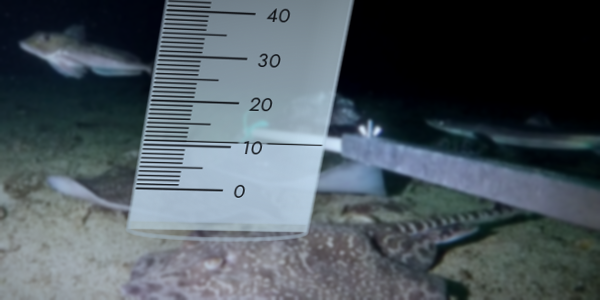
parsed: 11 mL
